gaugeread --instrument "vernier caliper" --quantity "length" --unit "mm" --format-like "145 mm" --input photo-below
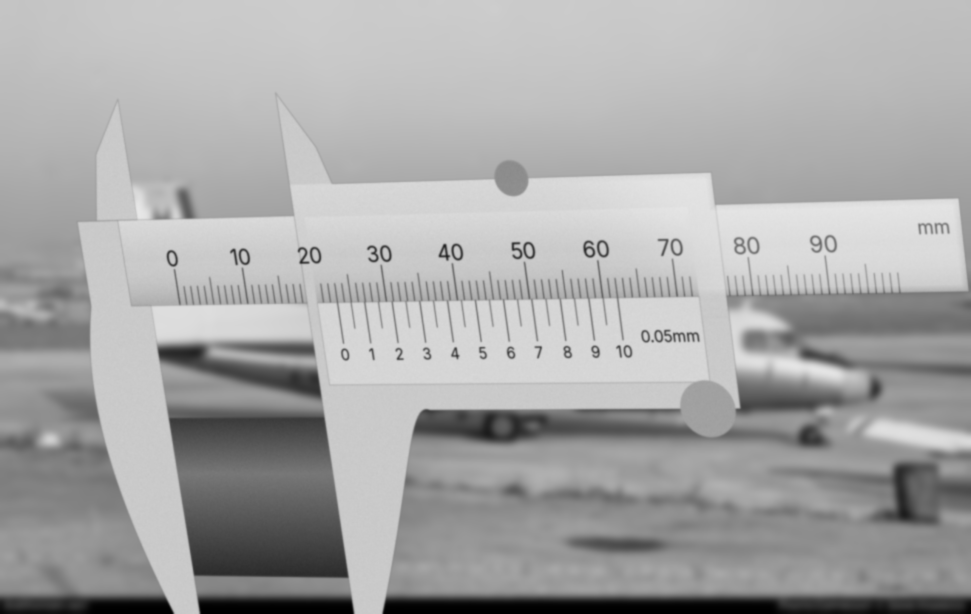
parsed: 23.0 mm
